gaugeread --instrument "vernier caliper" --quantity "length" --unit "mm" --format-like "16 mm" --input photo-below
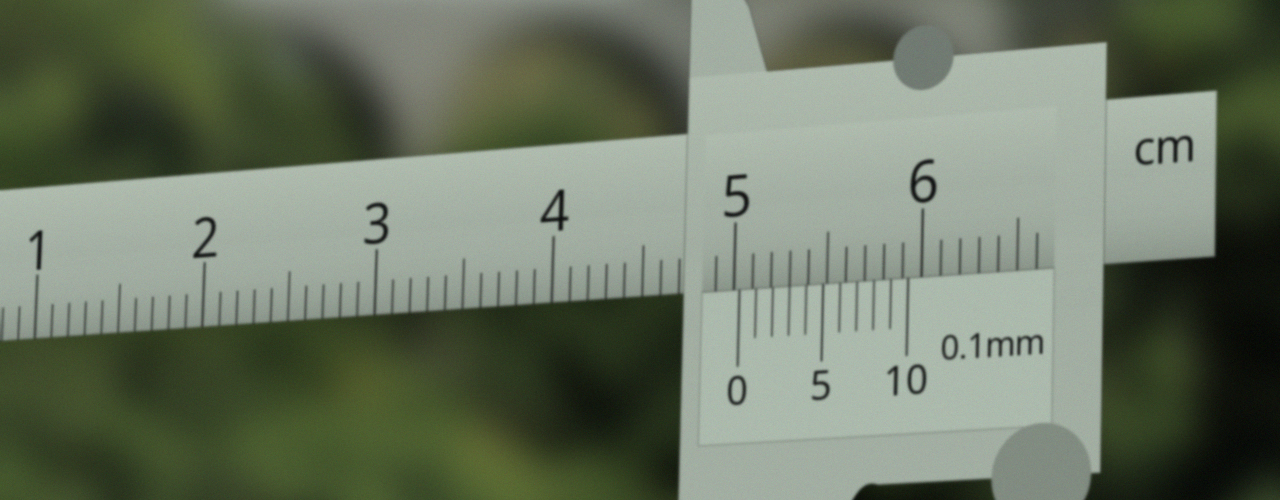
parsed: 50.3 mm
